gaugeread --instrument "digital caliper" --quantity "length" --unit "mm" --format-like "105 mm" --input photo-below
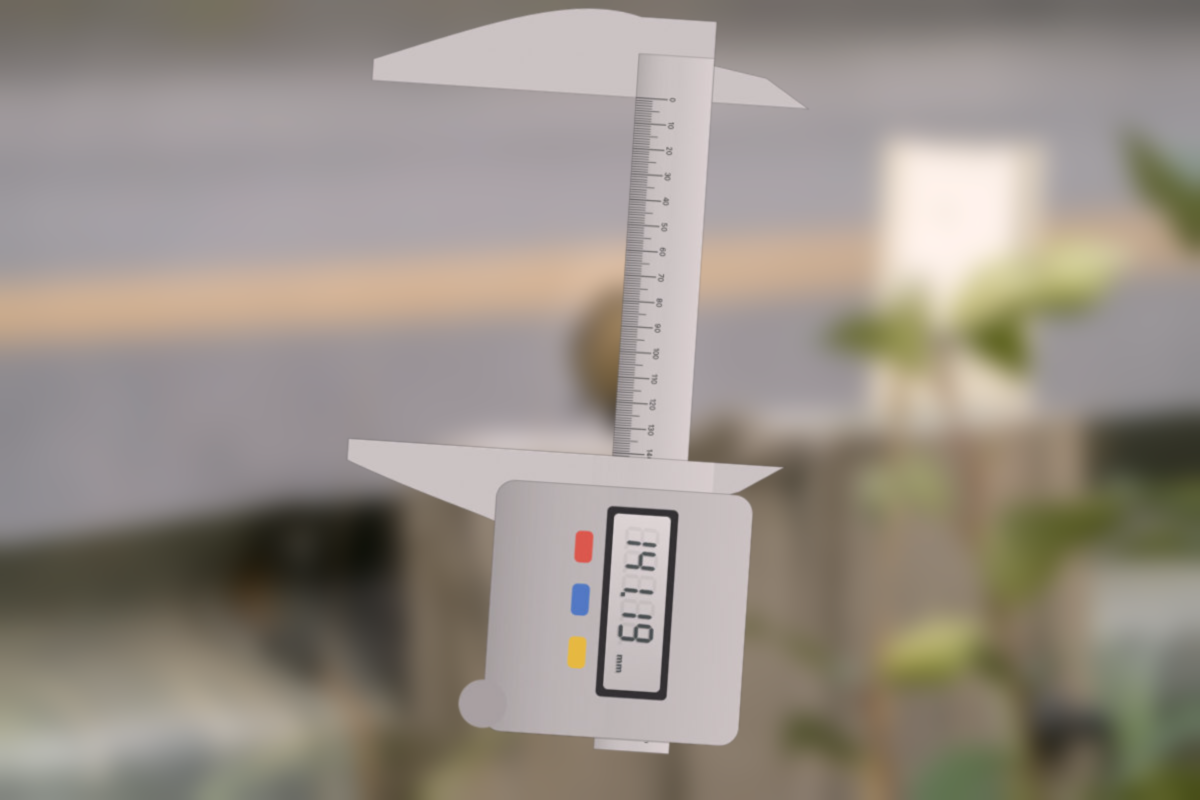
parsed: 141.19 mm
